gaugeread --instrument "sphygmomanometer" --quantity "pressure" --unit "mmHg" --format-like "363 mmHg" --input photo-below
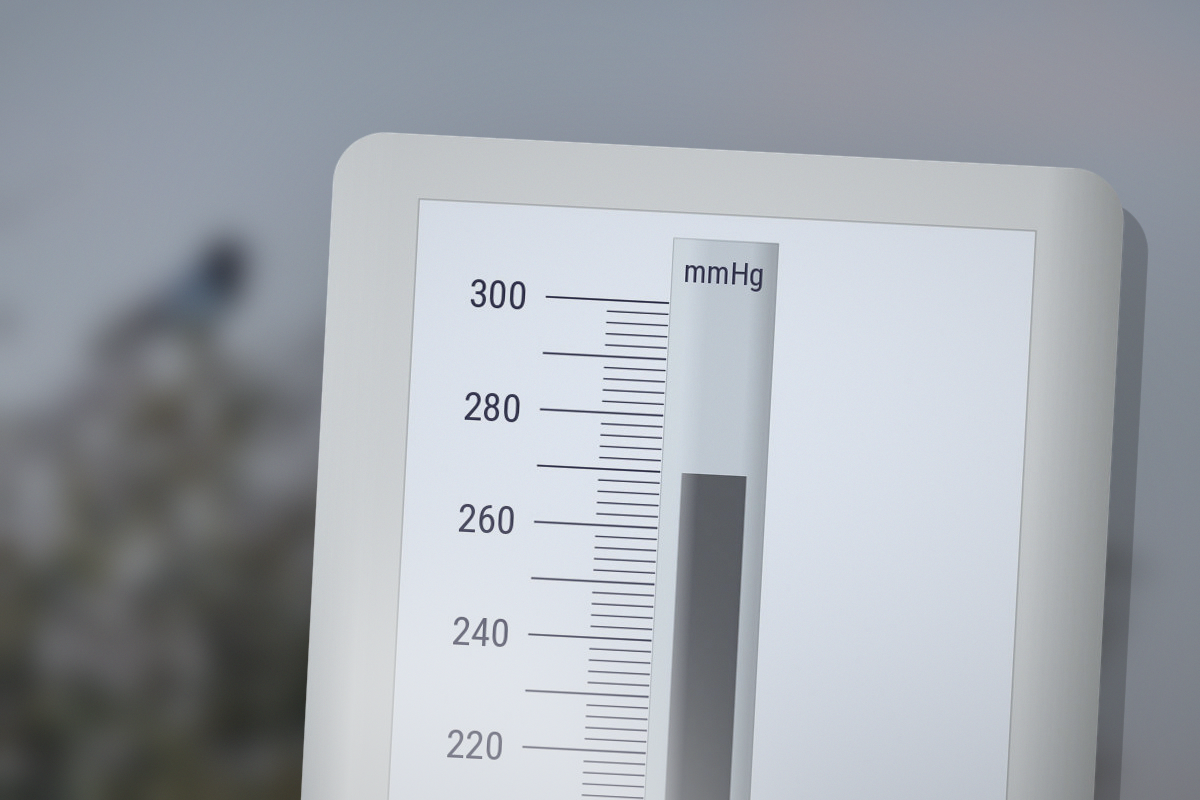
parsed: 270 mmHg
